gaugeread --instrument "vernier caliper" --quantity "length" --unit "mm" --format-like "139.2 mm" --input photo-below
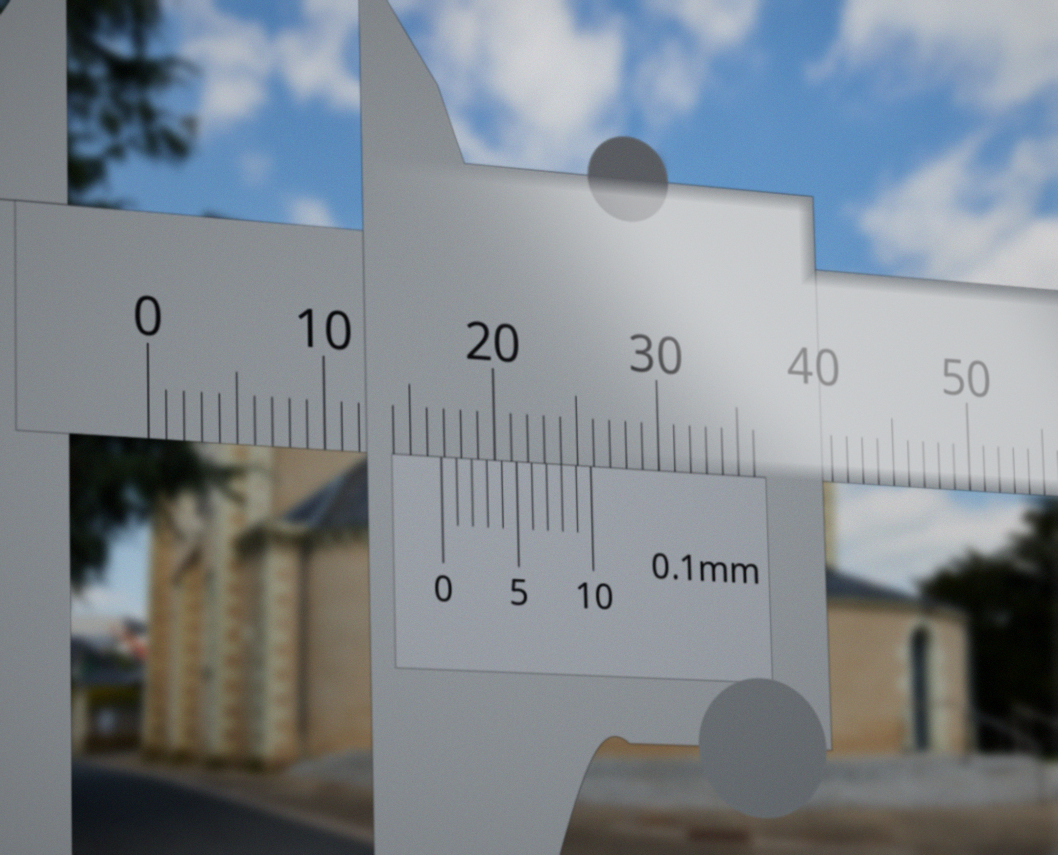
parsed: 16.8 mm
